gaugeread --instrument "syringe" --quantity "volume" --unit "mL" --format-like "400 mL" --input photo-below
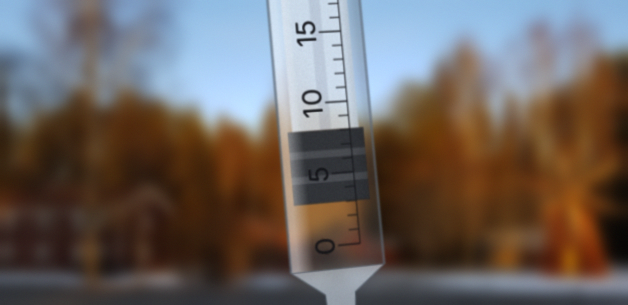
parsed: 3 mL
